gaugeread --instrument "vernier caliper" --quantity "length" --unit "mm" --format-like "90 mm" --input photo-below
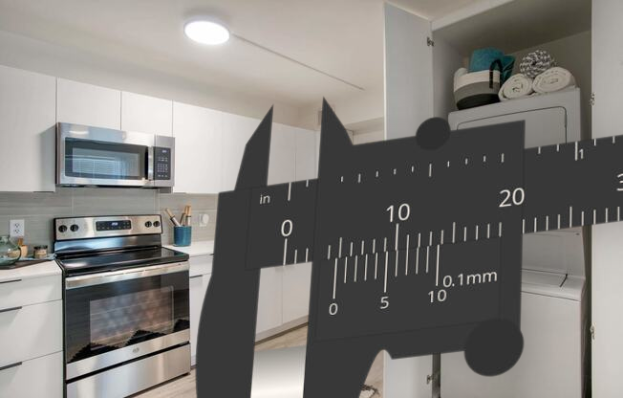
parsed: 4.7 mm
